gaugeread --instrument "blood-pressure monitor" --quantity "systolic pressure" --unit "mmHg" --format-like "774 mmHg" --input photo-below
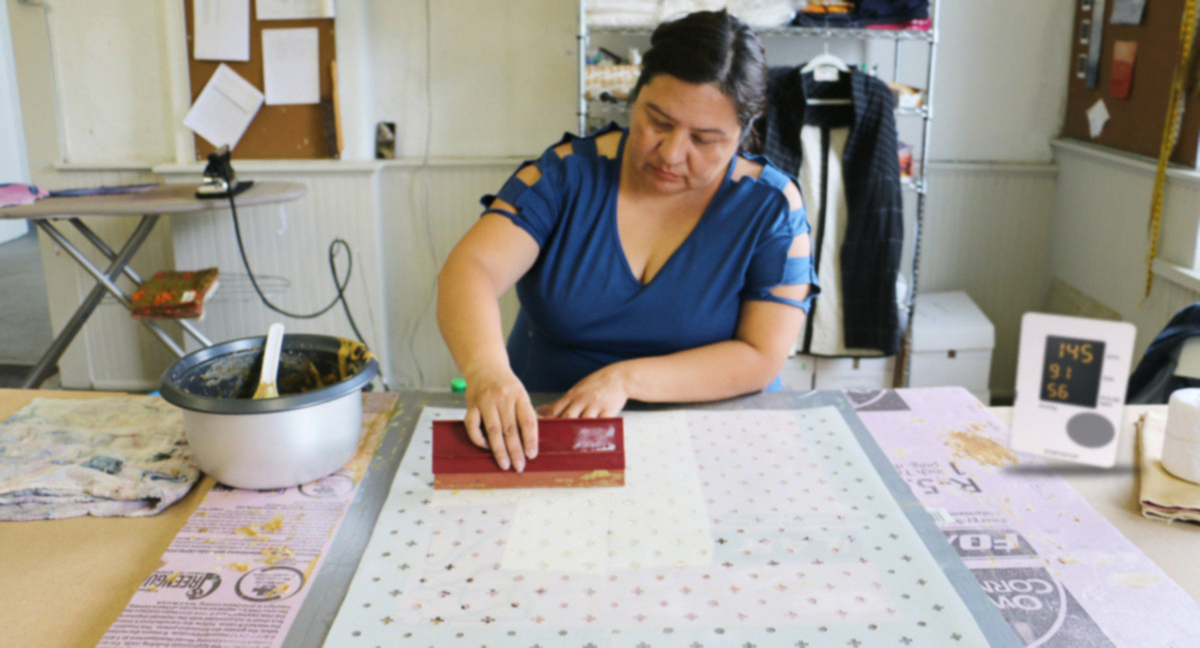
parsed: 145 mmHg
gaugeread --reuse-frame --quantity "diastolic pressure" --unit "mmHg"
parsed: 91 mmHg
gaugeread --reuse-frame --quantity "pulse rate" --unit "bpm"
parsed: 56 bpm
